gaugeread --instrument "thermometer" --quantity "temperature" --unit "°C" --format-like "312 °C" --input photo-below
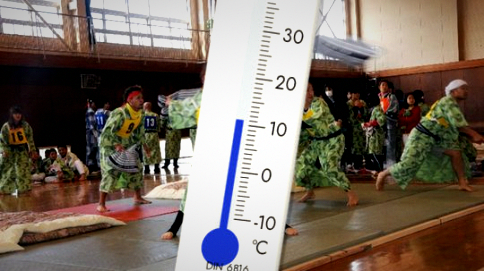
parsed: 11 °C
